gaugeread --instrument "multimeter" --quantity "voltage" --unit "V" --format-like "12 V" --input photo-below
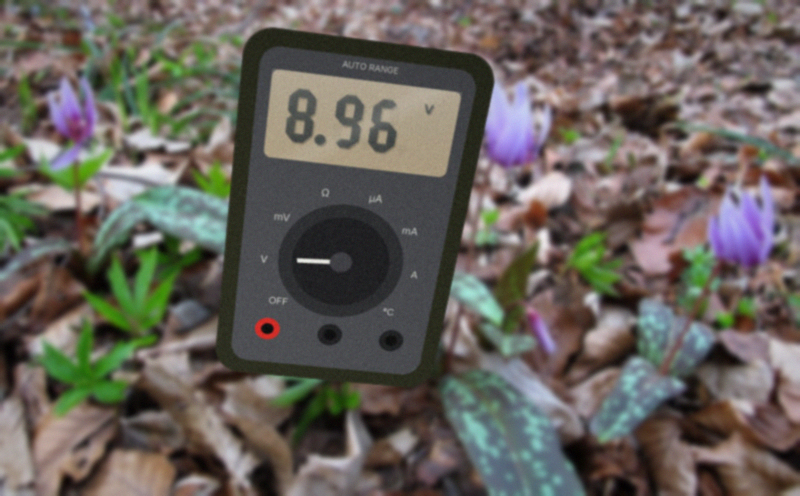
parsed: 8.96 V
